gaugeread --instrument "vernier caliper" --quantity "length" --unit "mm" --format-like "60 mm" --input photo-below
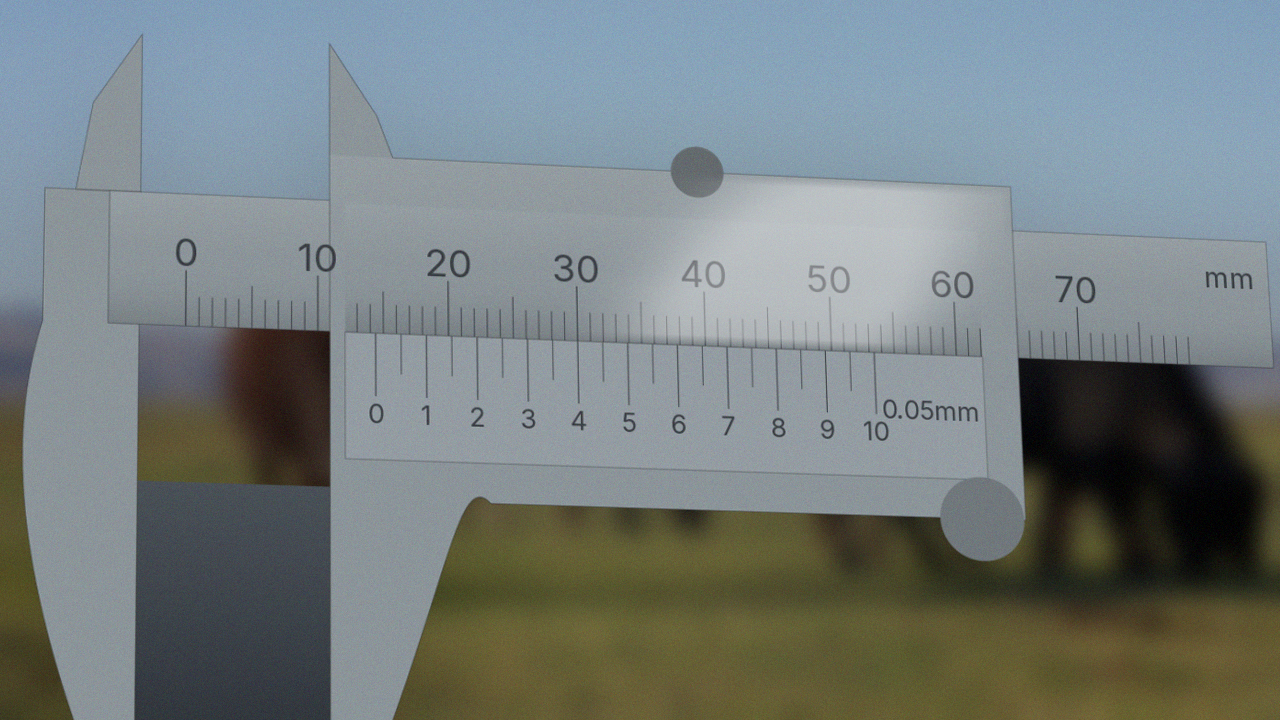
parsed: 14.4 mm
